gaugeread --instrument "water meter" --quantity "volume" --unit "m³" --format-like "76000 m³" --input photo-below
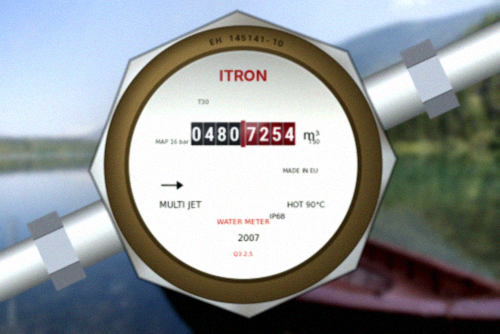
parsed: 480.7254 m³
